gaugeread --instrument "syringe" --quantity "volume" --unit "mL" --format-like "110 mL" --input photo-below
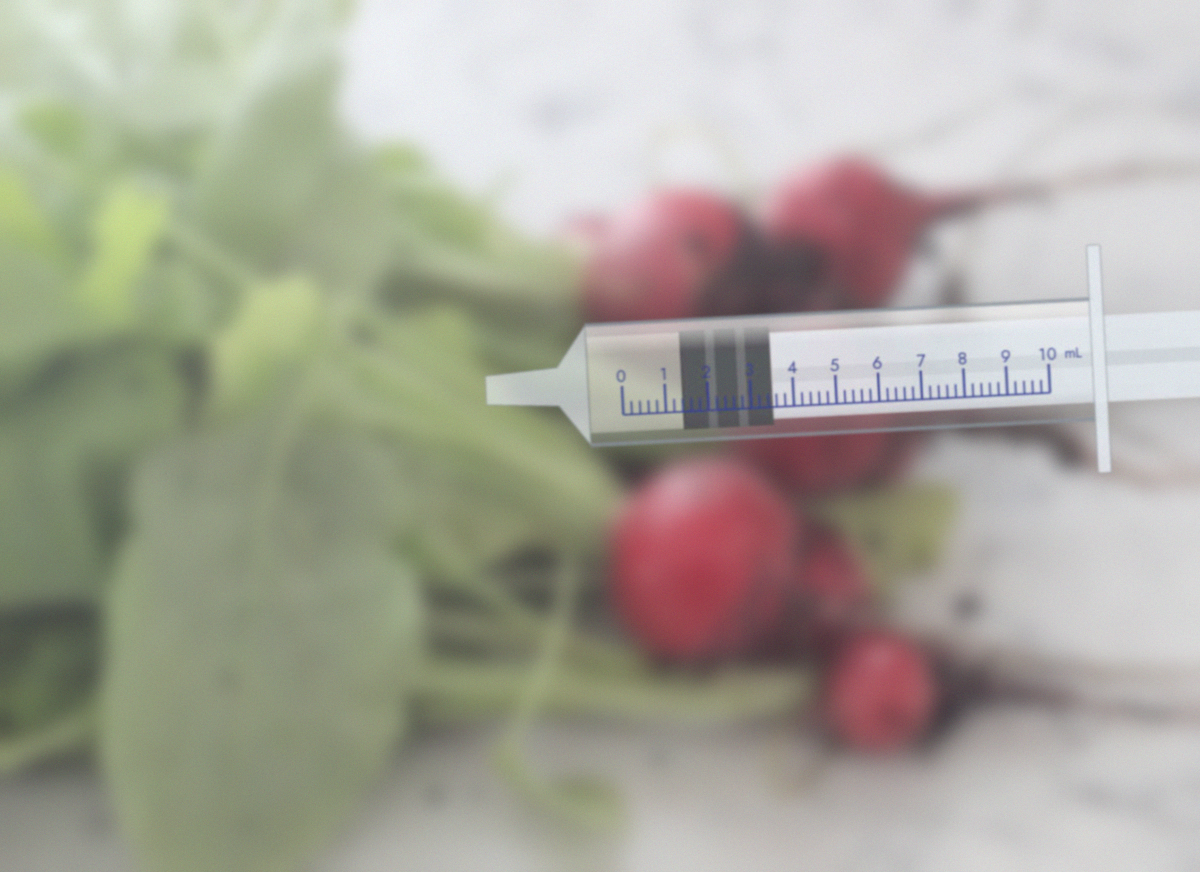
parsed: 1.4 mL
